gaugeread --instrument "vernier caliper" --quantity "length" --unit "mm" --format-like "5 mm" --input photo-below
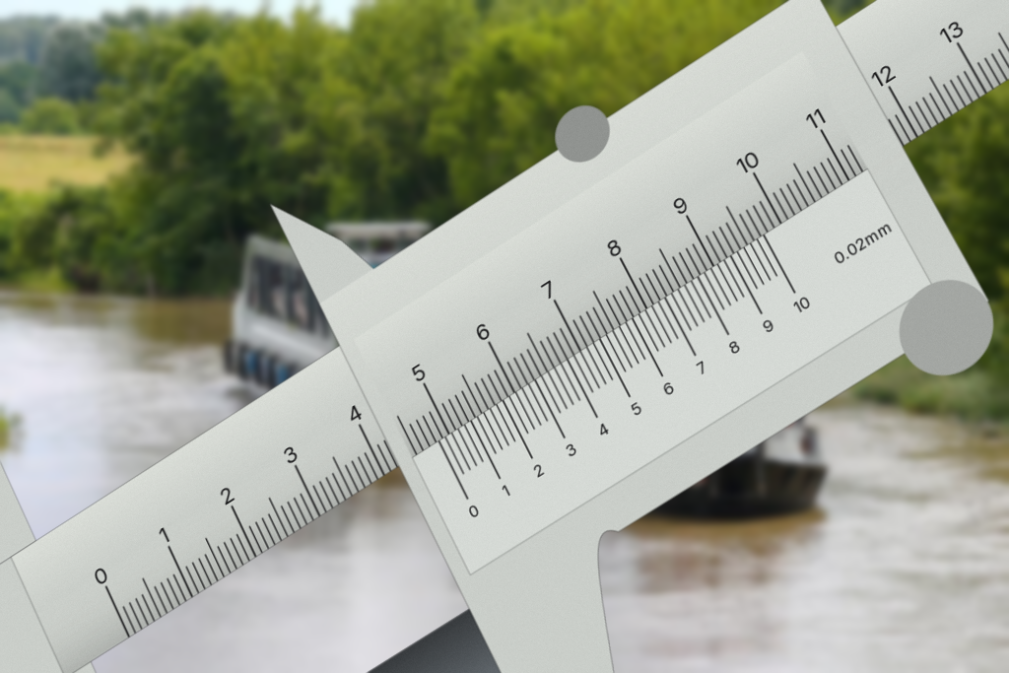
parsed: 48.4 mm
